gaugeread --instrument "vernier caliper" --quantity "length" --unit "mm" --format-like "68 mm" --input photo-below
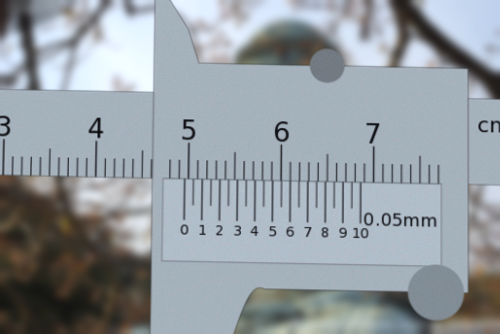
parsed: 49.6 mm
